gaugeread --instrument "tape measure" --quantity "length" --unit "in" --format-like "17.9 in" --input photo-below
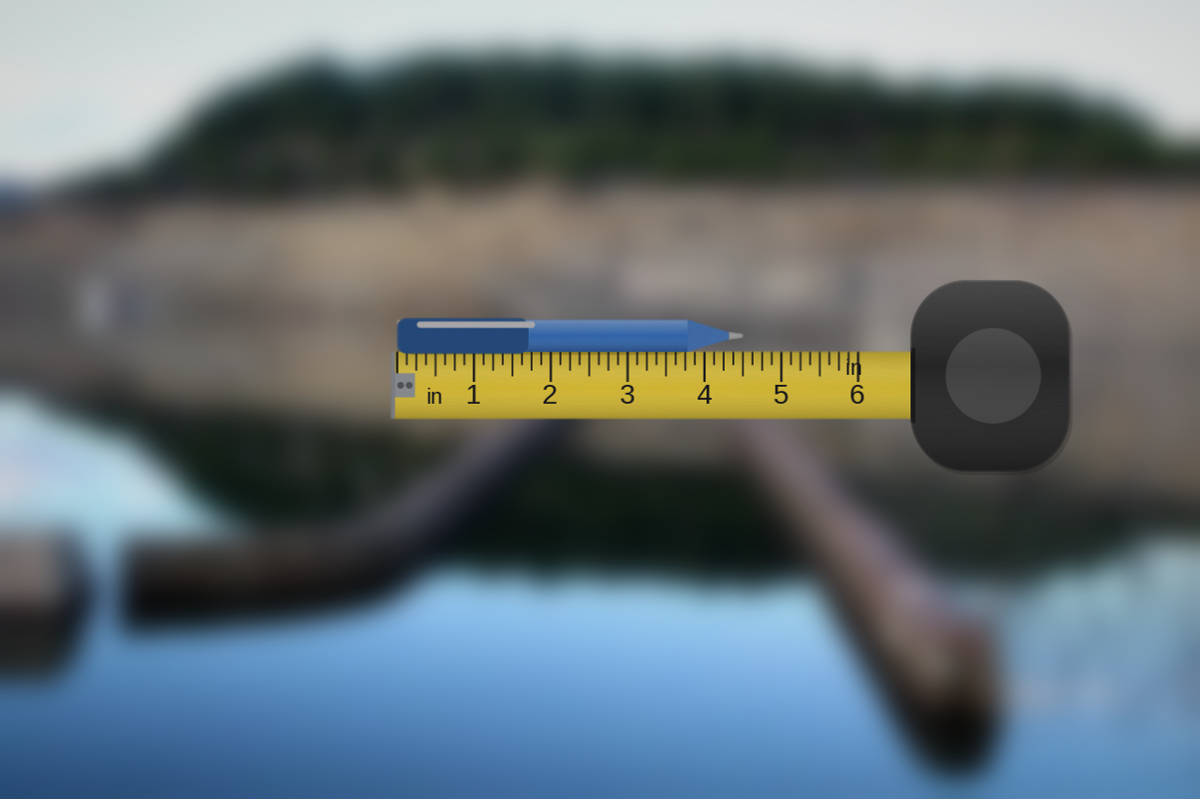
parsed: 4.5 in
